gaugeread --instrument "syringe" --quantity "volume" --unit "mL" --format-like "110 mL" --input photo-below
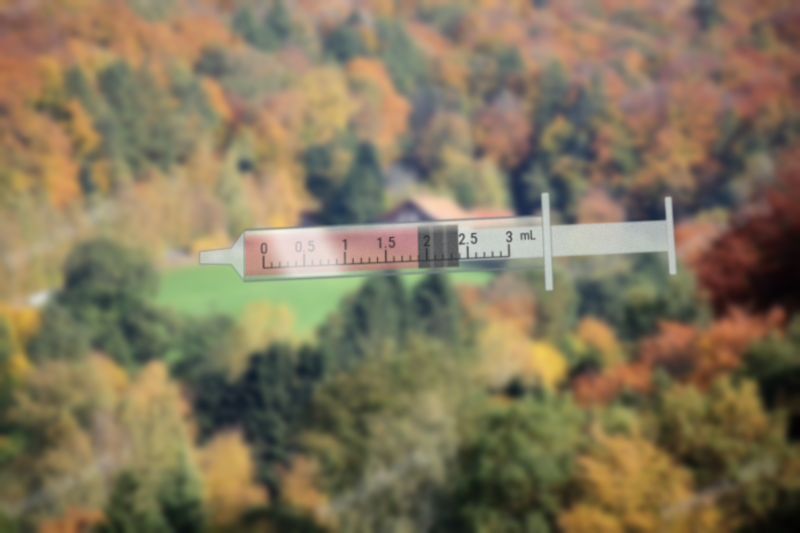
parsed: 1.9 mL
